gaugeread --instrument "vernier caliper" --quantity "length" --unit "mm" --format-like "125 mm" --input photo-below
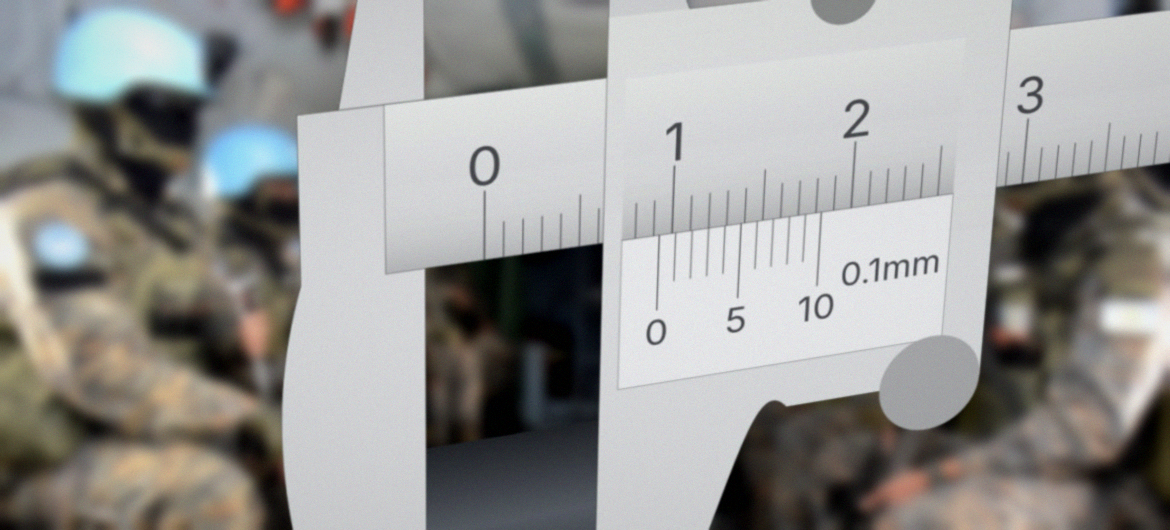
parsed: 9.3 mm
